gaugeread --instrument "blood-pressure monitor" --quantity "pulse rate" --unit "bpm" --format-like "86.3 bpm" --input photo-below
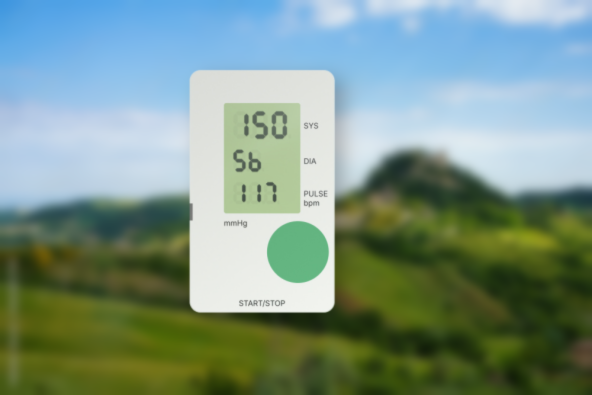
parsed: 117 bpm
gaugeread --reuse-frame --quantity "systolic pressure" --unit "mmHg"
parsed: 150 mmHg
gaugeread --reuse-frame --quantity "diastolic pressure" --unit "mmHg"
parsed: 56 mmHg
